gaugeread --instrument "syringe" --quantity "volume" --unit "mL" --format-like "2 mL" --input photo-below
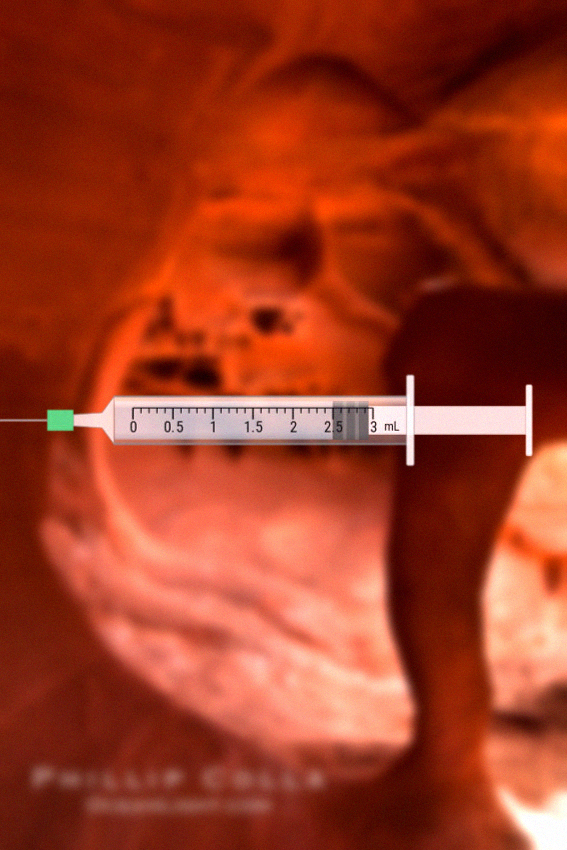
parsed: 2.5 mL
